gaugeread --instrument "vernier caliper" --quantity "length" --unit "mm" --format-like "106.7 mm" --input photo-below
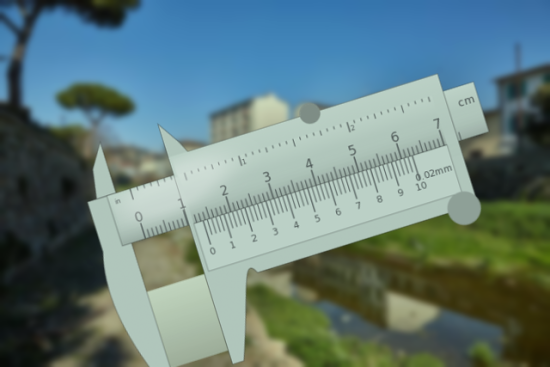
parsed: 13.5 mm
